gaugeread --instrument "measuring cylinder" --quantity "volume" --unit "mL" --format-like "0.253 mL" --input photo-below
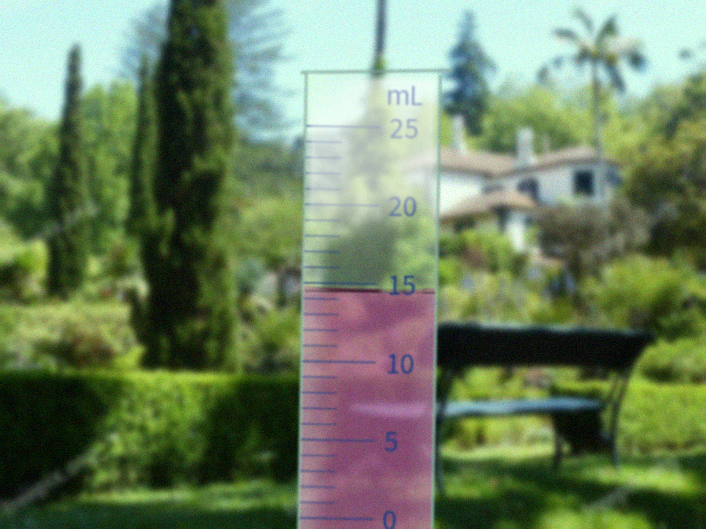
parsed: 14.5 mL
